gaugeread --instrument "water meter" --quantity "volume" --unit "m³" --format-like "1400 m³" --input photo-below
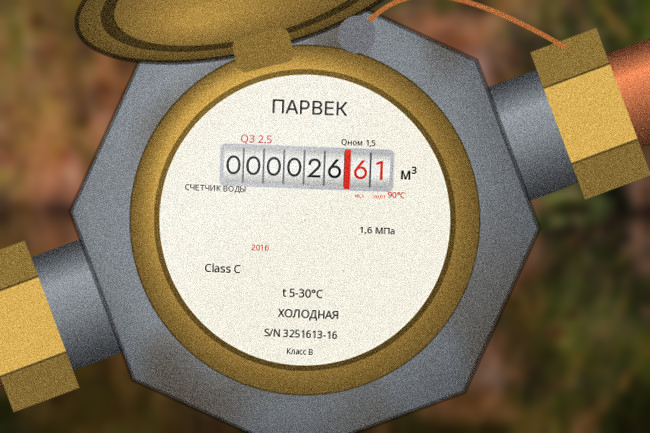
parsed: 26.61 m³
